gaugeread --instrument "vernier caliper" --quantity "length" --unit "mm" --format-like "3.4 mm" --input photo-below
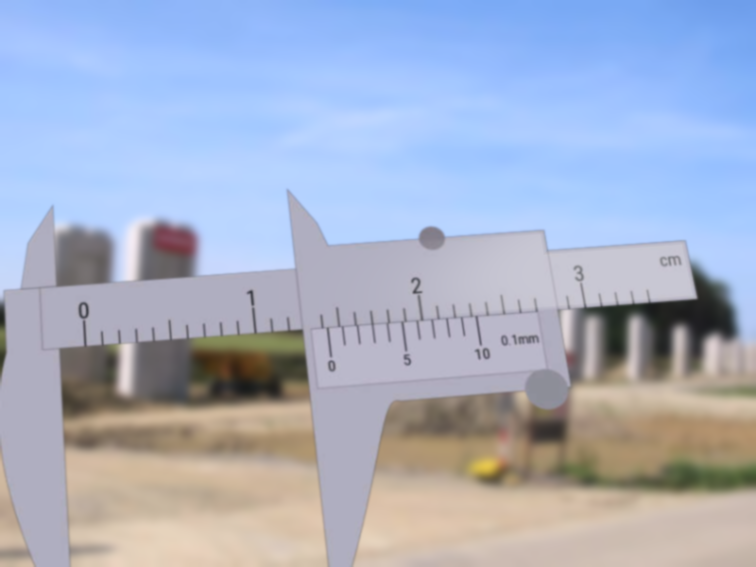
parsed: 14.3 mm
